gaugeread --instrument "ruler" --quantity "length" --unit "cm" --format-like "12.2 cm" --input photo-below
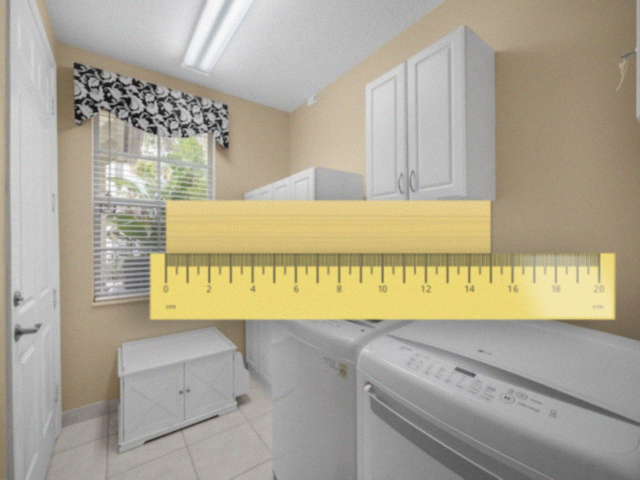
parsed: 15 cm
